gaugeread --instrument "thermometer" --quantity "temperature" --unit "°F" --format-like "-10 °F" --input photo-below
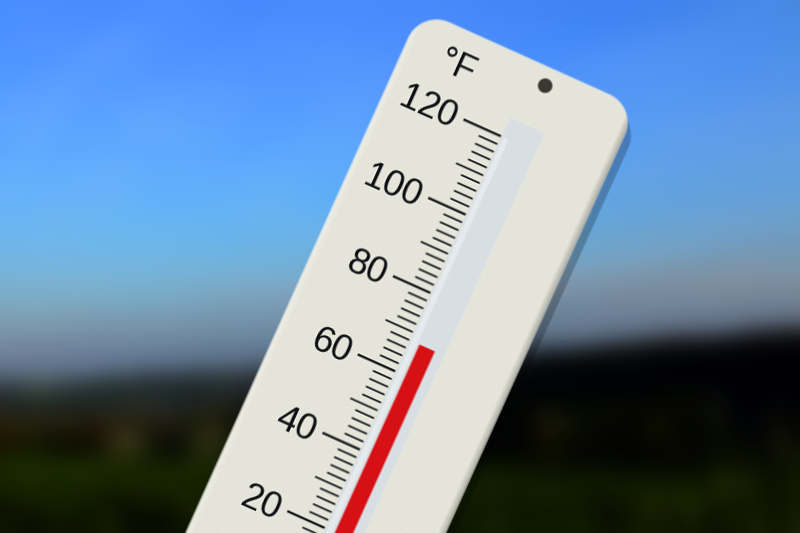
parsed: 68 °F
